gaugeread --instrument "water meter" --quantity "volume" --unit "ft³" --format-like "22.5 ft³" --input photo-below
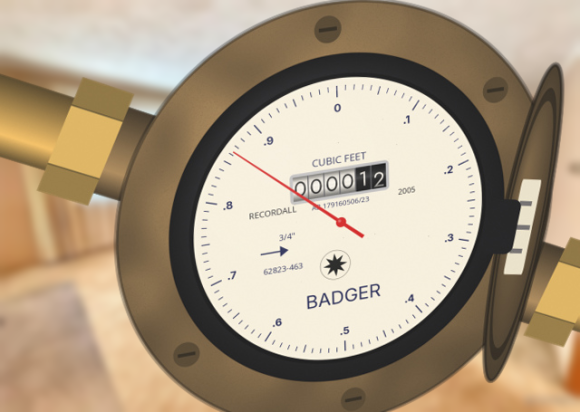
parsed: 11.86 ft³
